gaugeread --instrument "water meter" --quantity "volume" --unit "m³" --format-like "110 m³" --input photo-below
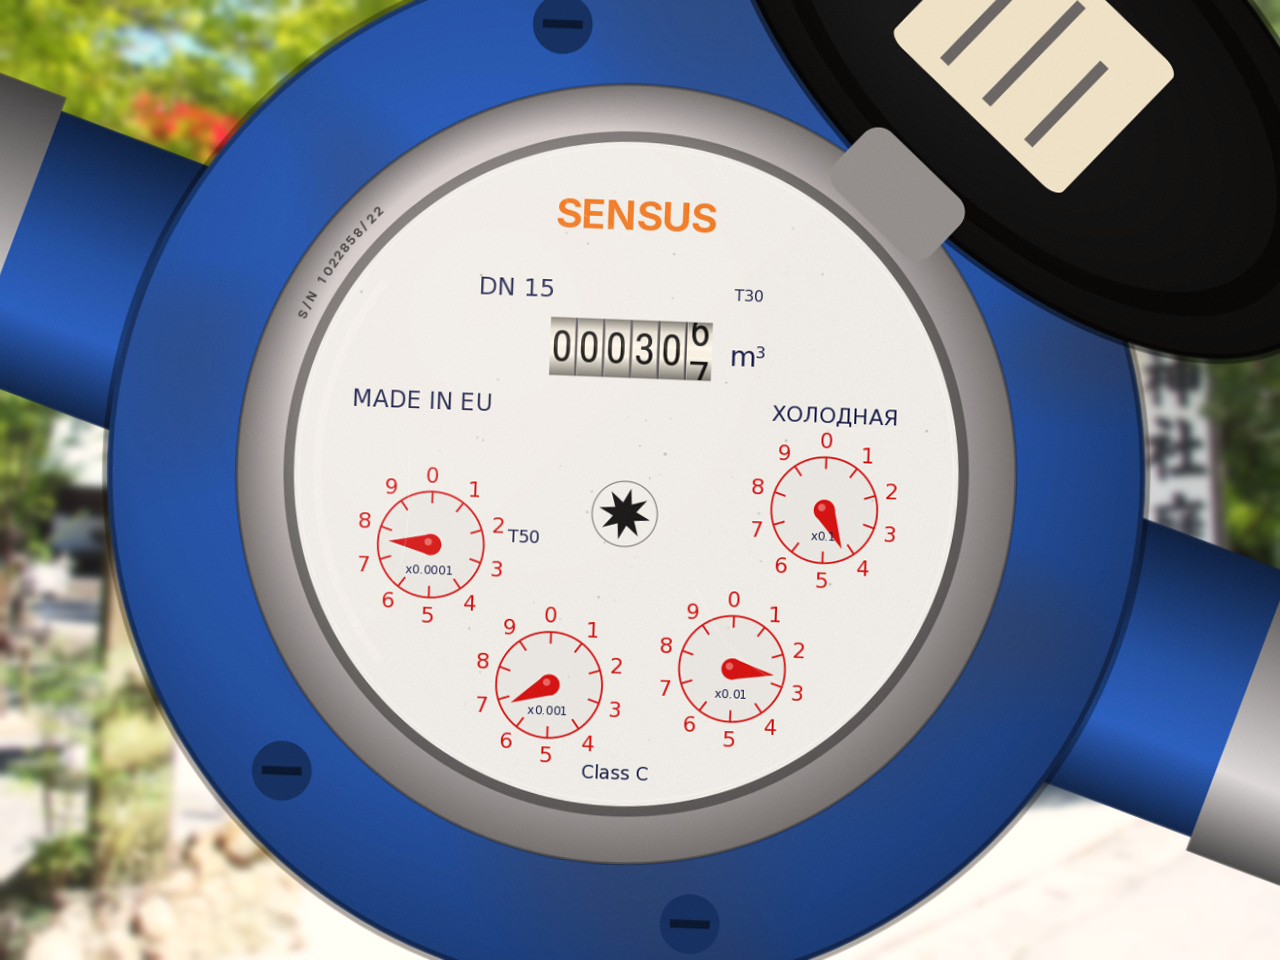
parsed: 306.4267 m³
